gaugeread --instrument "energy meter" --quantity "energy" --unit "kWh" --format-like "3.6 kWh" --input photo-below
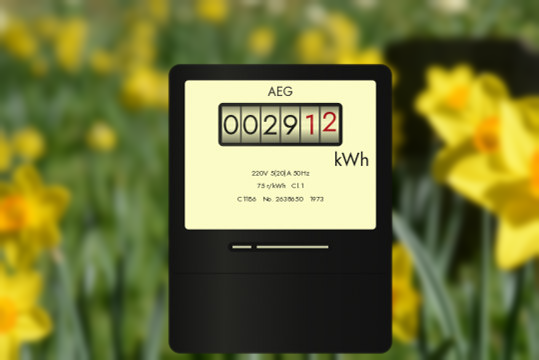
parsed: 29.12 kWh
